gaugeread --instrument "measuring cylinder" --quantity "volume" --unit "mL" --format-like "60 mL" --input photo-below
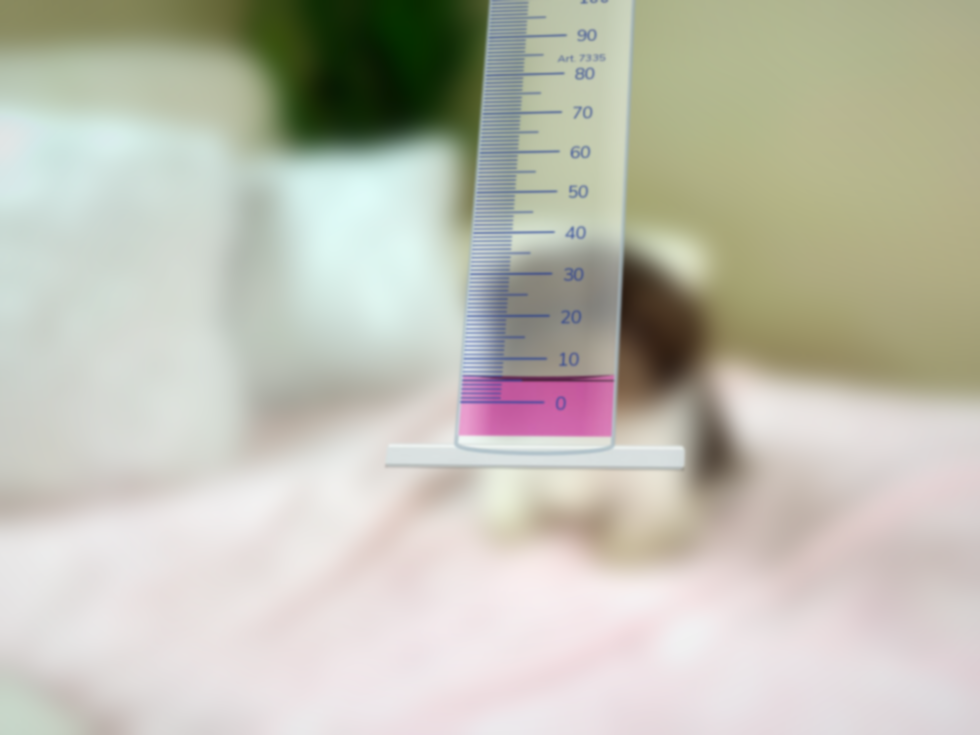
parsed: 5 mL
